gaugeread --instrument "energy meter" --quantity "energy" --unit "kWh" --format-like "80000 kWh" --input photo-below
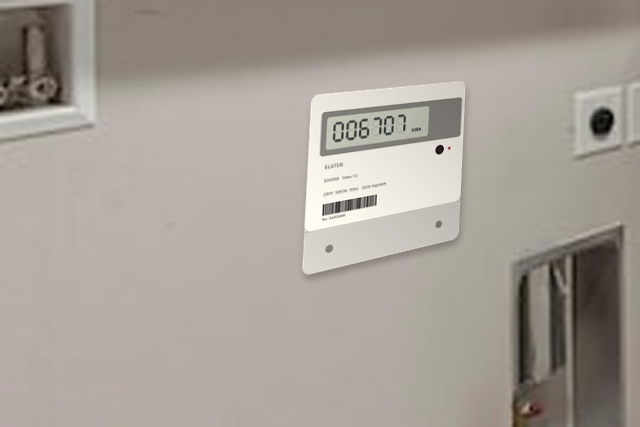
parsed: 6707 kWh
